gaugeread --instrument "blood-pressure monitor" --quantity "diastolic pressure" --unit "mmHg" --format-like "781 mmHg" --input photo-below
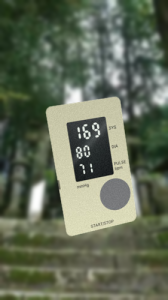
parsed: 80 mmHg
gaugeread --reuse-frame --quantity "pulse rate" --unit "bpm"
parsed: 71 bpm
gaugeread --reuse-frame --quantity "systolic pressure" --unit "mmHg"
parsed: 169 mmHg
